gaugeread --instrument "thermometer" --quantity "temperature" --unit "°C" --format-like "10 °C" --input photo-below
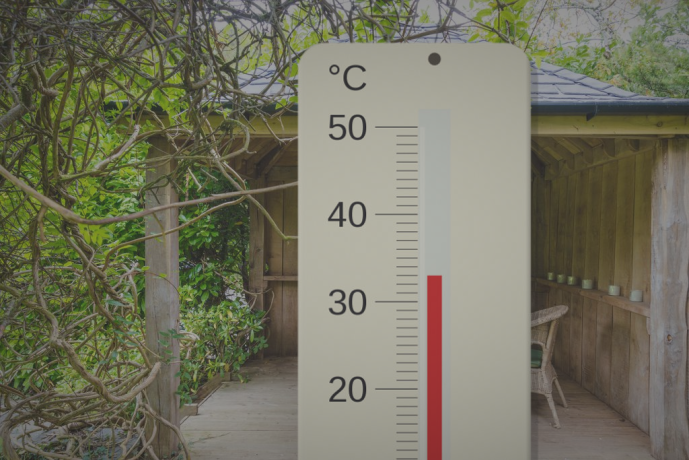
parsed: 33 °C
